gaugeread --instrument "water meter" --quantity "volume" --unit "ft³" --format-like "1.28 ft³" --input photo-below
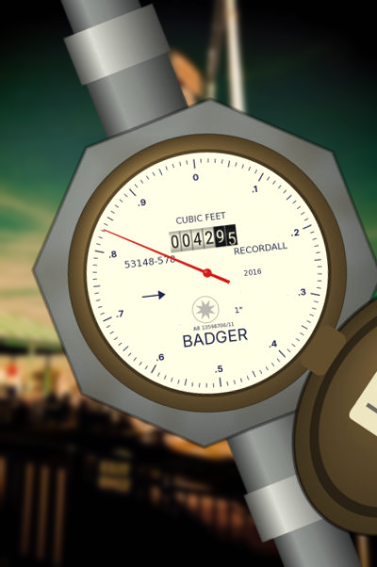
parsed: 4294.83 ft³
